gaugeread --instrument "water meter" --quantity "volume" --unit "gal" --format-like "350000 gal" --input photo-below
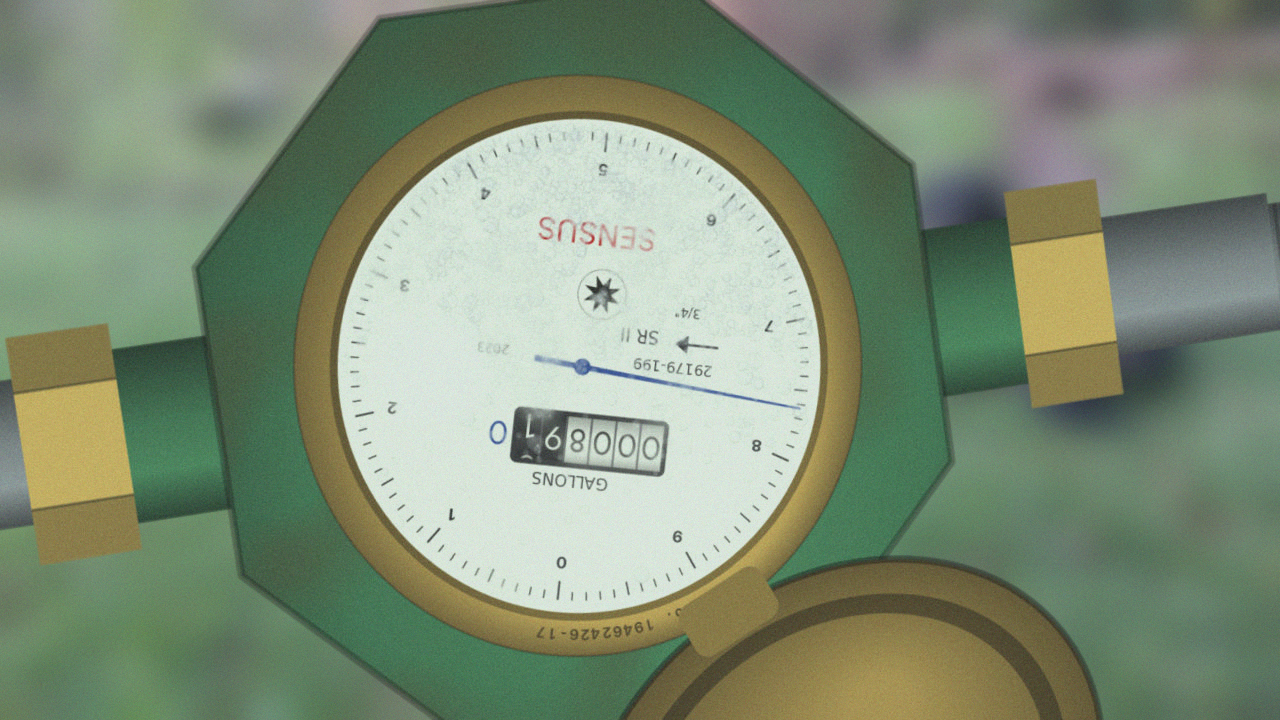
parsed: 8907.6 gal
